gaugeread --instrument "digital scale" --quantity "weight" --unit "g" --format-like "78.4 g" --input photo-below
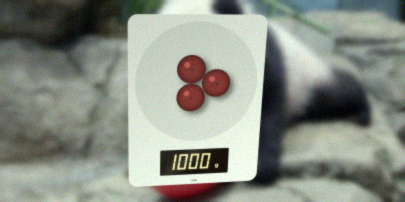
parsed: 1000 g
